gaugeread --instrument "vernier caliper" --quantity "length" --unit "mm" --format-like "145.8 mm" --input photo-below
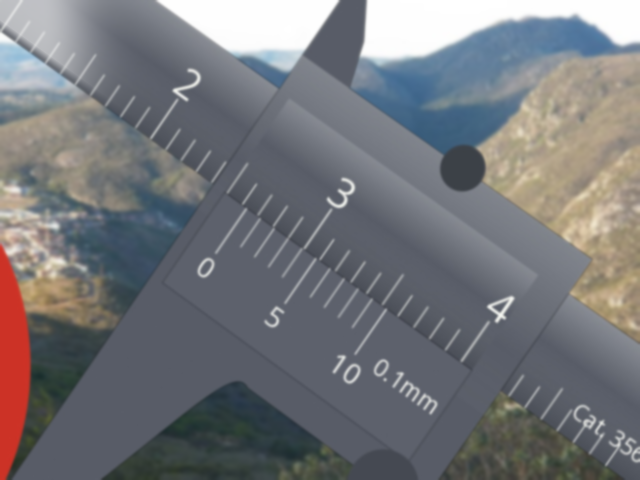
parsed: 26.3 mm
